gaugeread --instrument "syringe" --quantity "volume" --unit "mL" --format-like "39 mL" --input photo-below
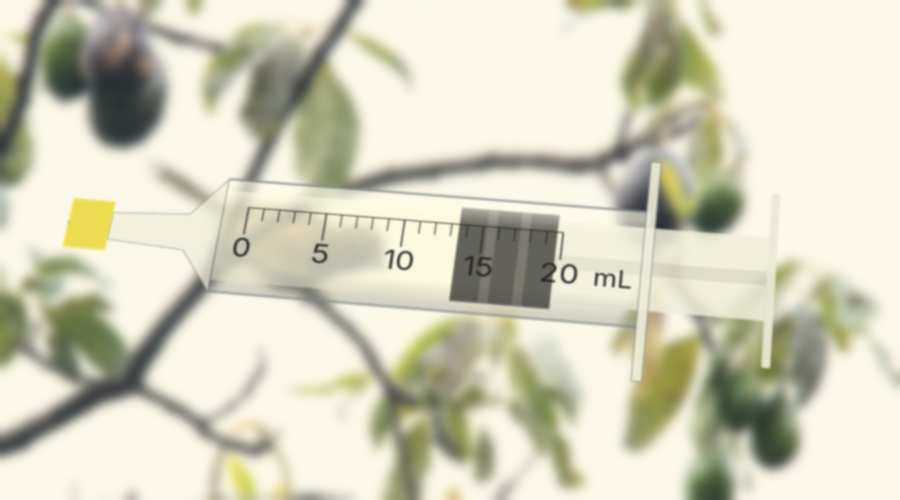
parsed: 13.5 mL
